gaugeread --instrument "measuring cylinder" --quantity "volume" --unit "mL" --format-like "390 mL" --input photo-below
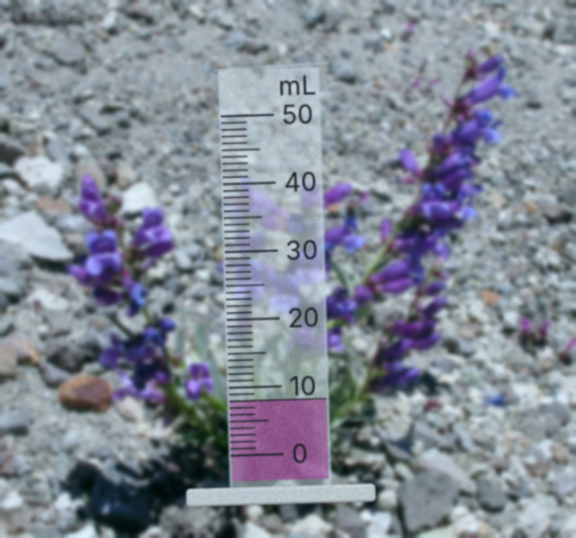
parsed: 8 mL
